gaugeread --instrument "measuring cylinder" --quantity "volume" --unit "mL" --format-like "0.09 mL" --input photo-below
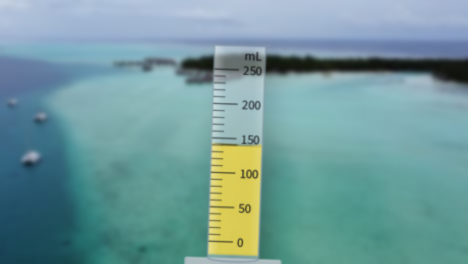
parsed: 140 mL
